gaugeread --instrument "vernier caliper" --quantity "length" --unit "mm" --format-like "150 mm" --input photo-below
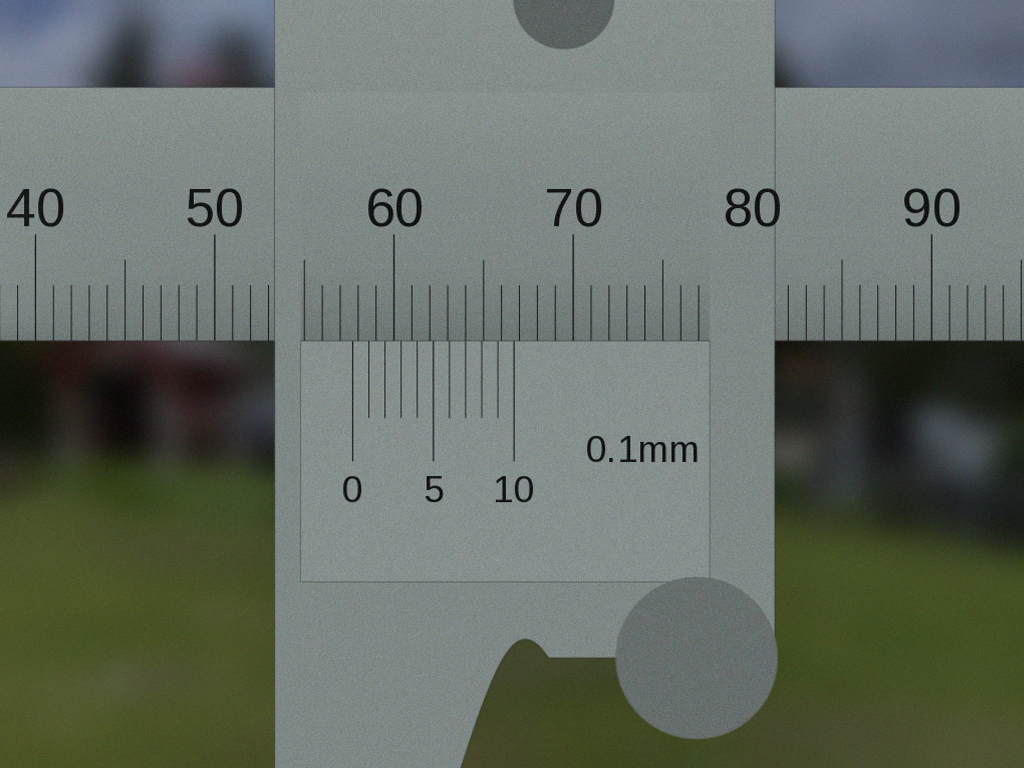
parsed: 57.7 mm
